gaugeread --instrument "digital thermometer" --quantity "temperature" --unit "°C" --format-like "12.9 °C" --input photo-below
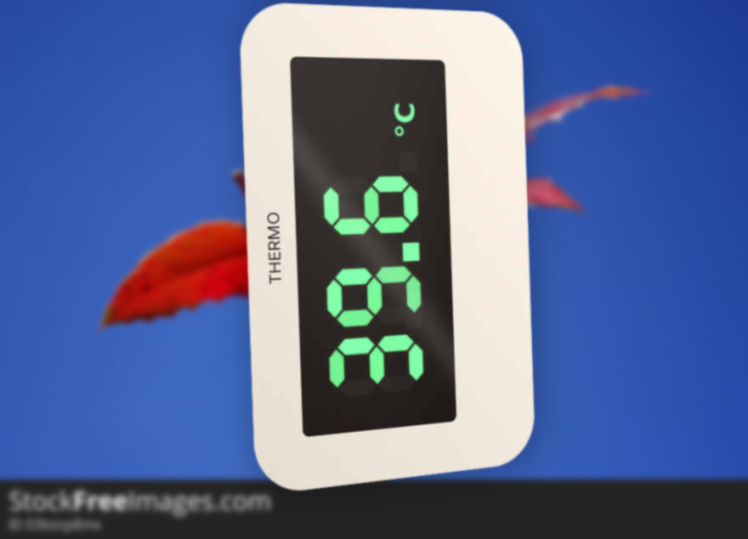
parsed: 39.6 °C
